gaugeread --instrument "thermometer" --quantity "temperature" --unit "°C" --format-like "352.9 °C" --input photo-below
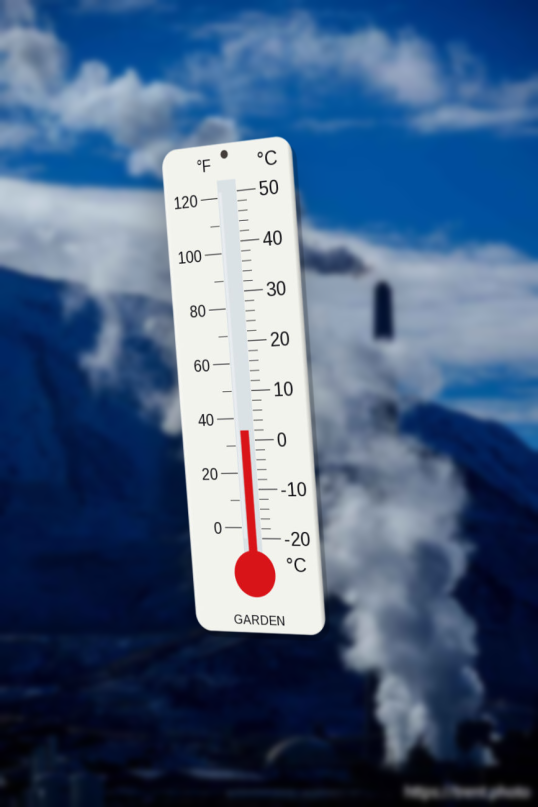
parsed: 2 °C
